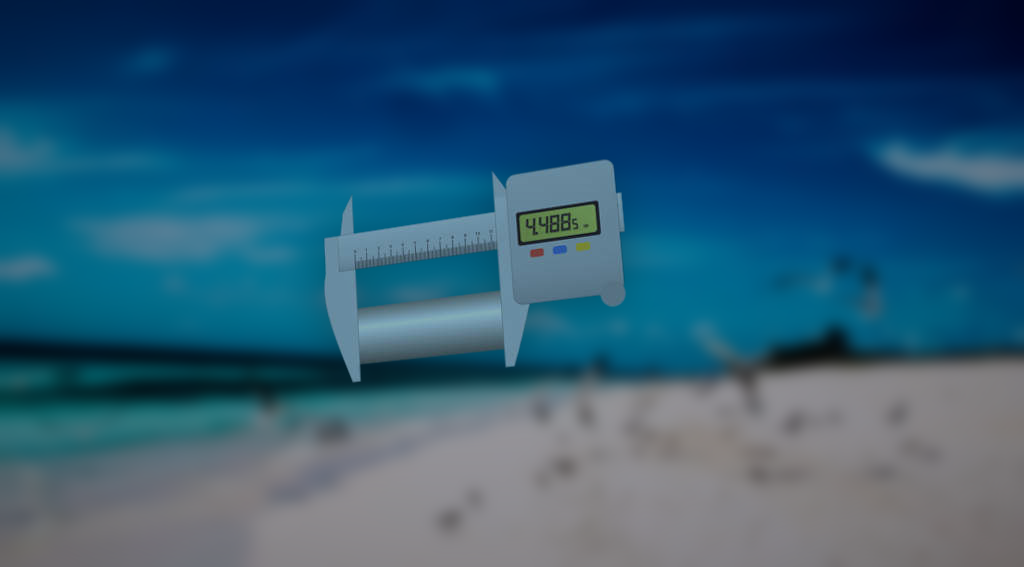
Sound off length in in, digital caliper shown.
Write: 4.4885 in
